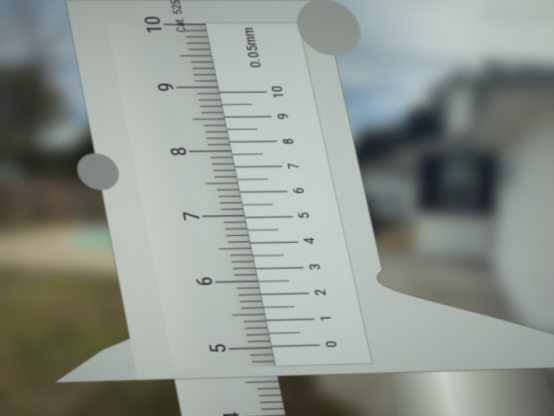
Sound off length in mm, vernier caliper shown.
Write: 50.2 mm
